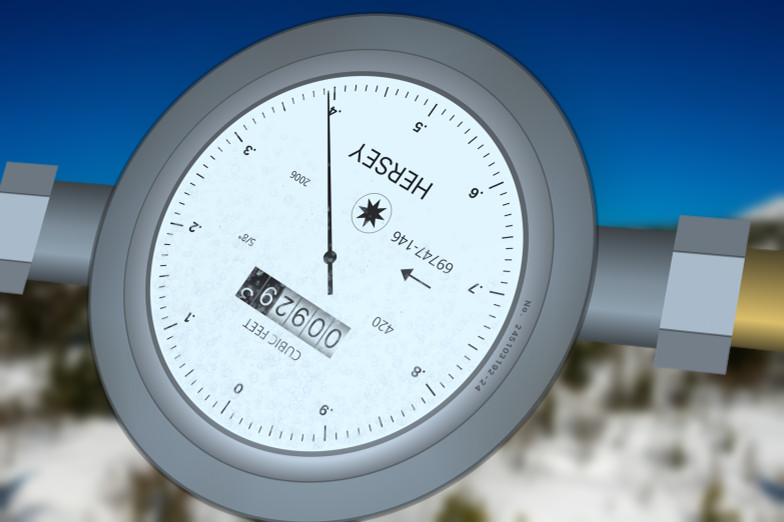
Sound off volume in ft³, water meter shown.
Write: 9293.39 ft³
